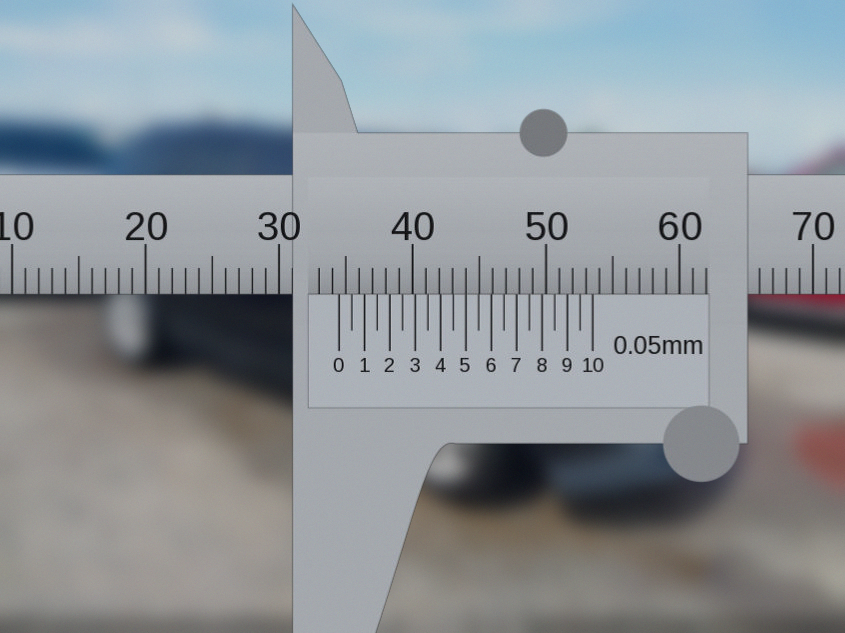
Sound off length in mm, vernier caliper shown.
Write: 34.5 mm
